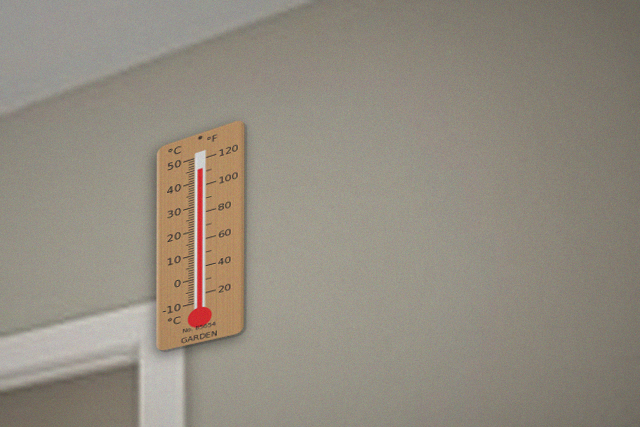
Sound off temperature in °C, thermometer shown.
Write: 45 °C
